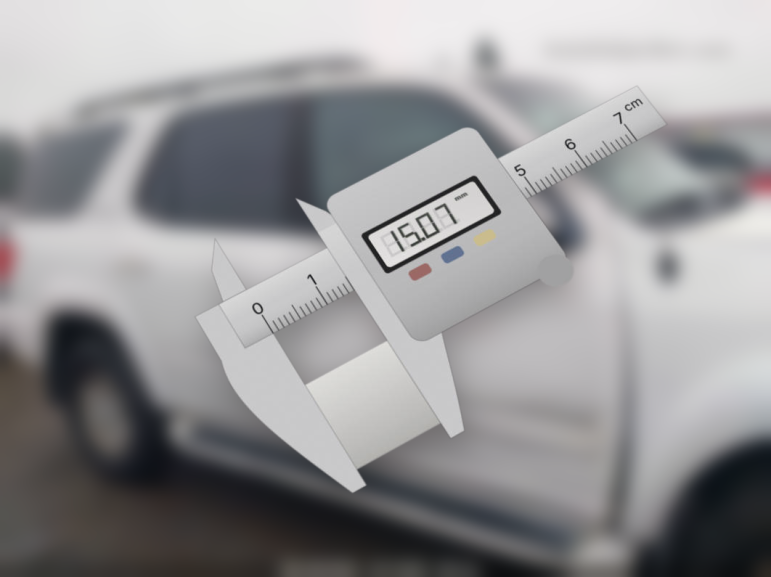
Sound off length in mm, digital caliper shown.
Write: 15.07 mm
